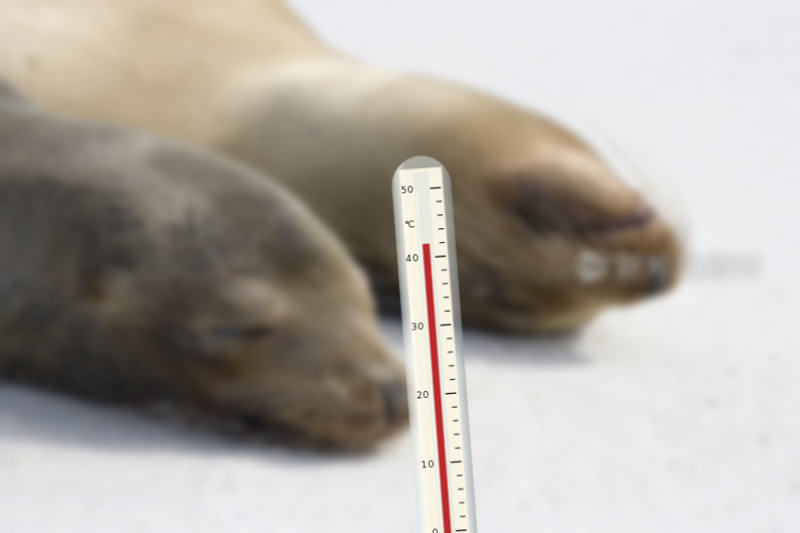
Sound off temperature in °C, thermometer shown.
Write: 42 °C
